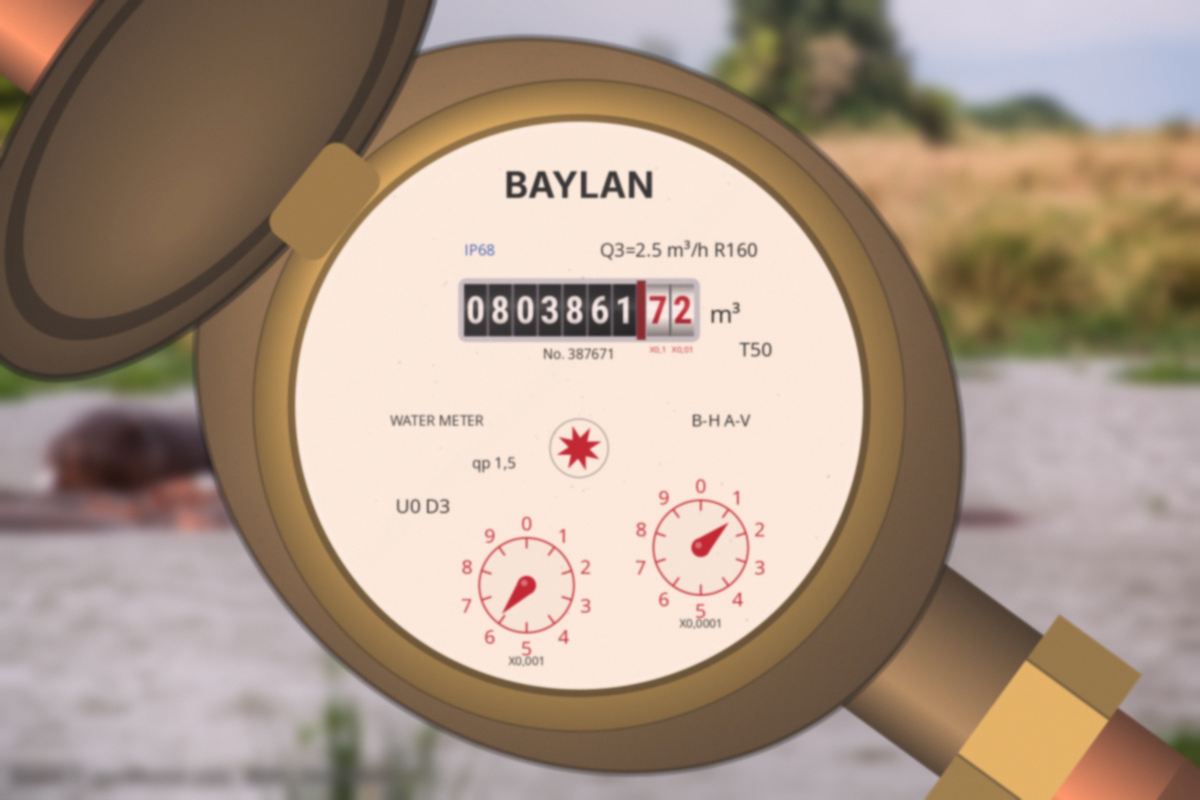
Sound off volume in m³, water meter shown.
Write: 803861.7261 m³
